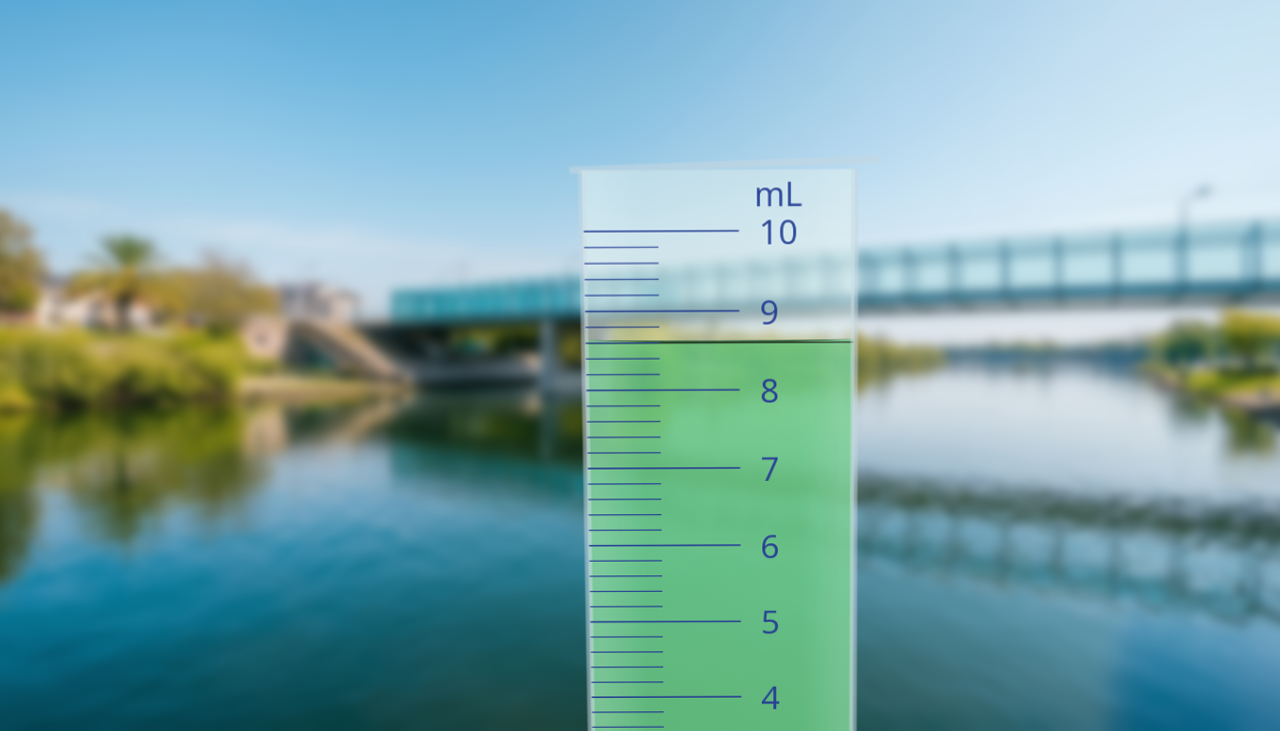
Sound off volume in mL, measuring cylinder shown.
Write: 8.6 mL
